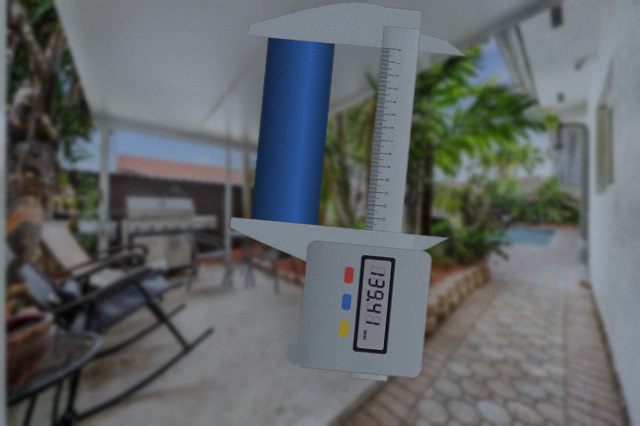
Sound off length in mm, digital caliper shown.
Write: 139.41 mm
